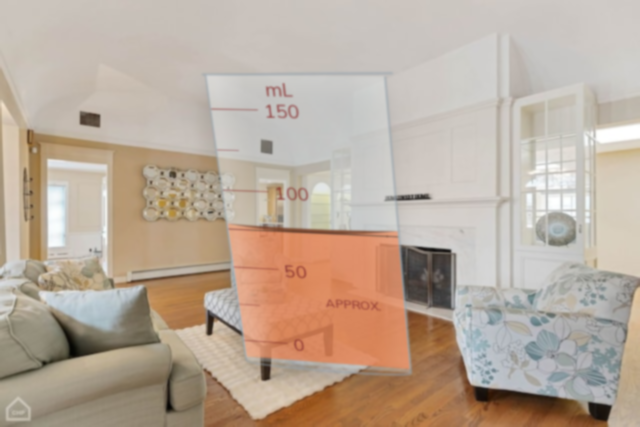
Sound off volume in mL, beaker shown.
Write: 75 mL
